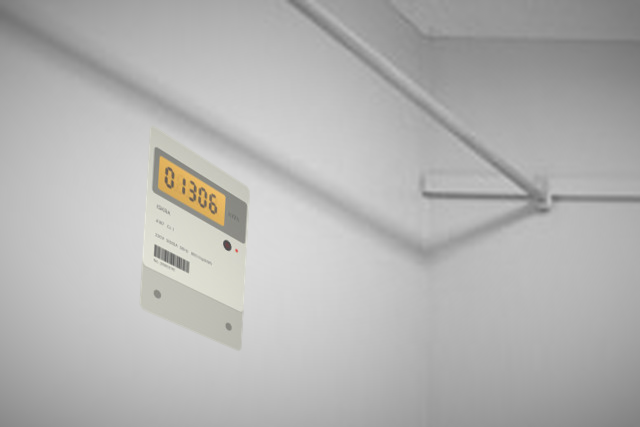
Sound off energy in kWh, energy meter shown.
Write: 1306 kWh
